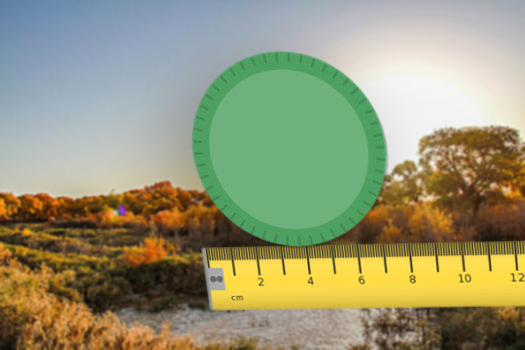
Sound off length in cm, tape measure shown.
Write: 7.5 cm
